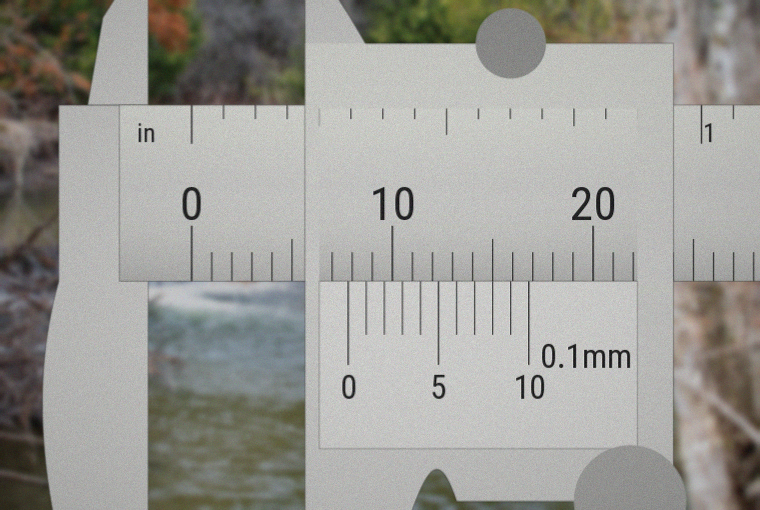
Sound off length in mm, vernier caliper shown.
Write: 7.8 mm
